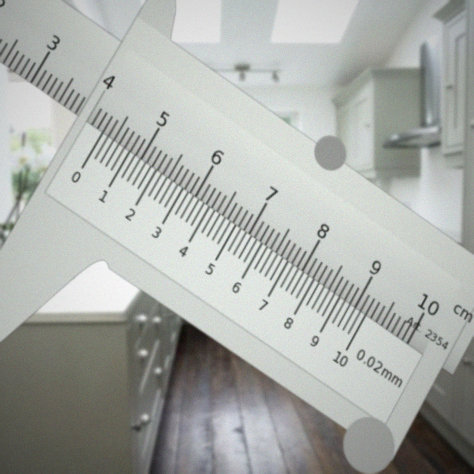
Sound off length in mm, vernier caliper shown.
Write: 43.0 mm
